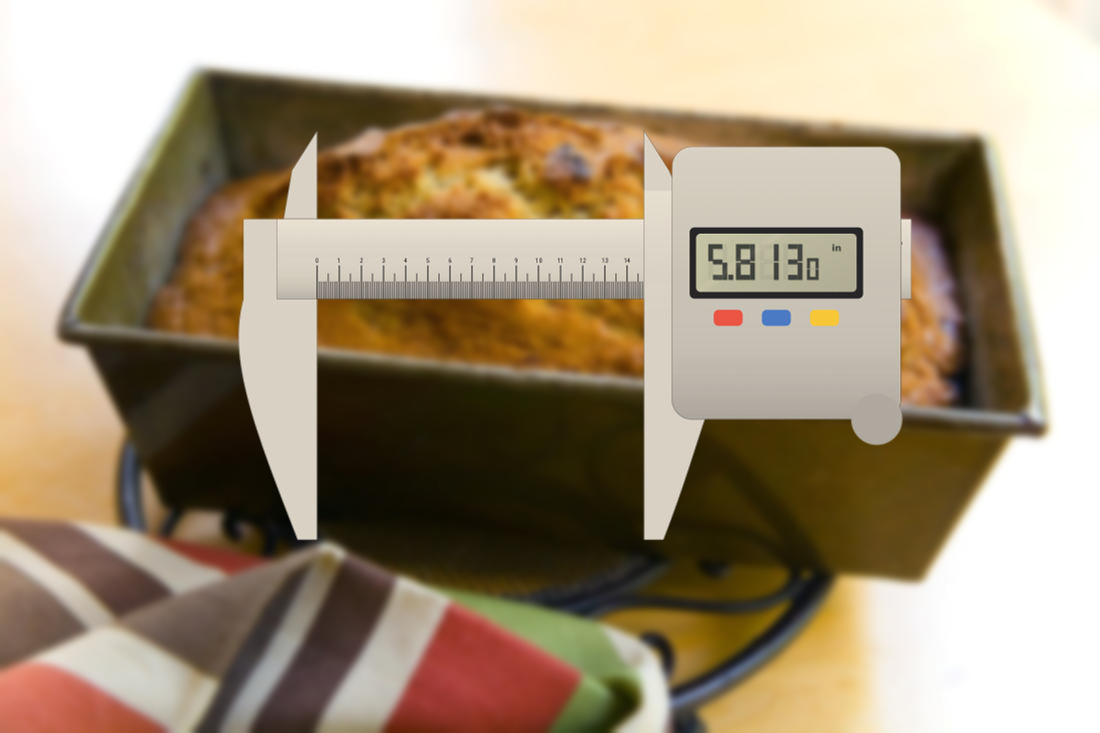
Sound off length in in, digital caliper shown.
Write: 5.8130 in
